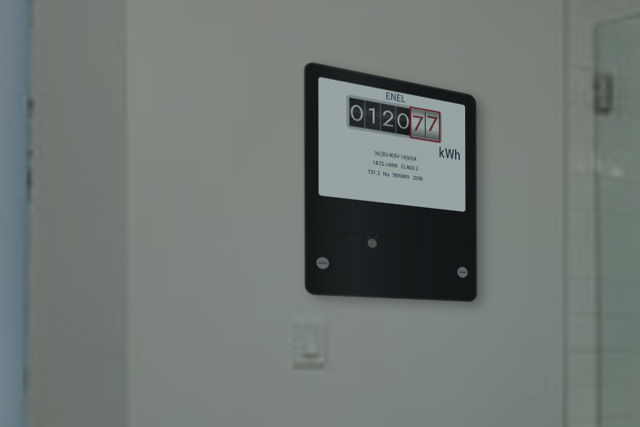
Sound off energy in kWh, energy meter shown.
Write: 120.77 kWh
